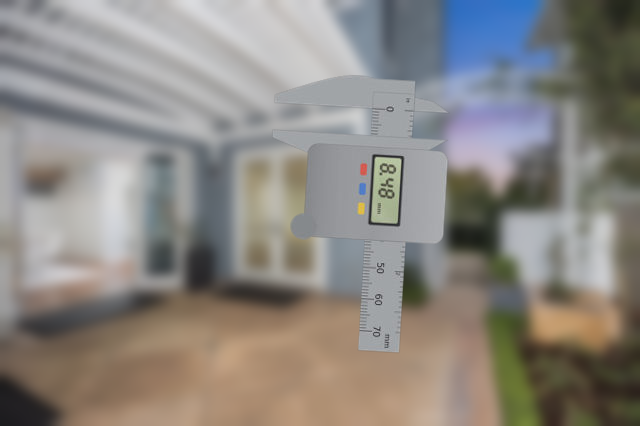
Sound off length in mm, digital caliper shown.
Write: 8.48 mm
